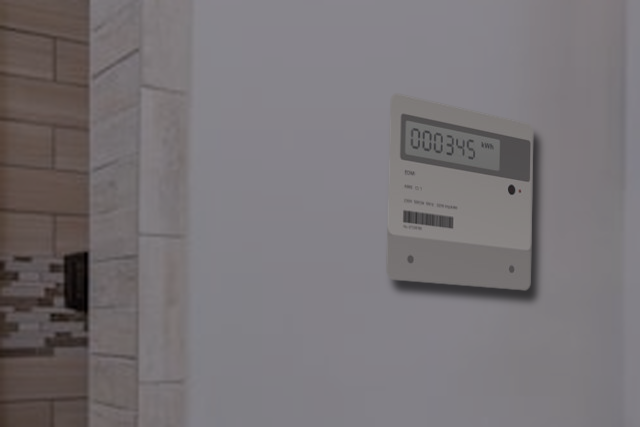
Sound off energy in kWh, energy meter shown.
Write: 345 kWh
